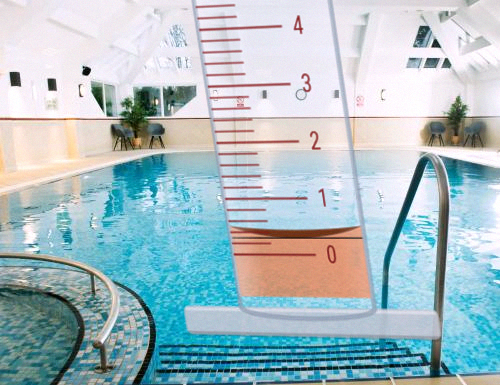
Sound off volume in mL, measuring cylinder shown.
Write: 0.3 mL
